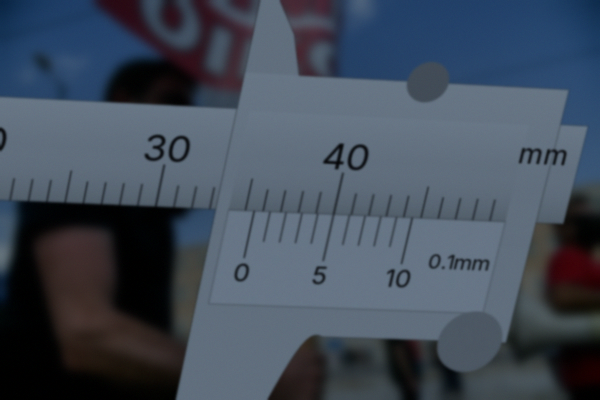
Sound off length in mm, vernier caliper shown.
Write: 35.5 mm
